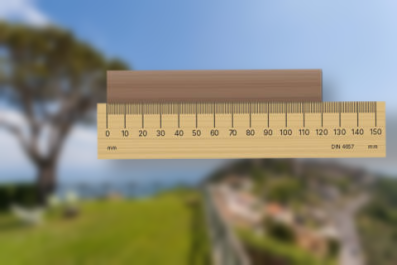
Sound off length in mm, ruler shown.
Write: 120 mm
